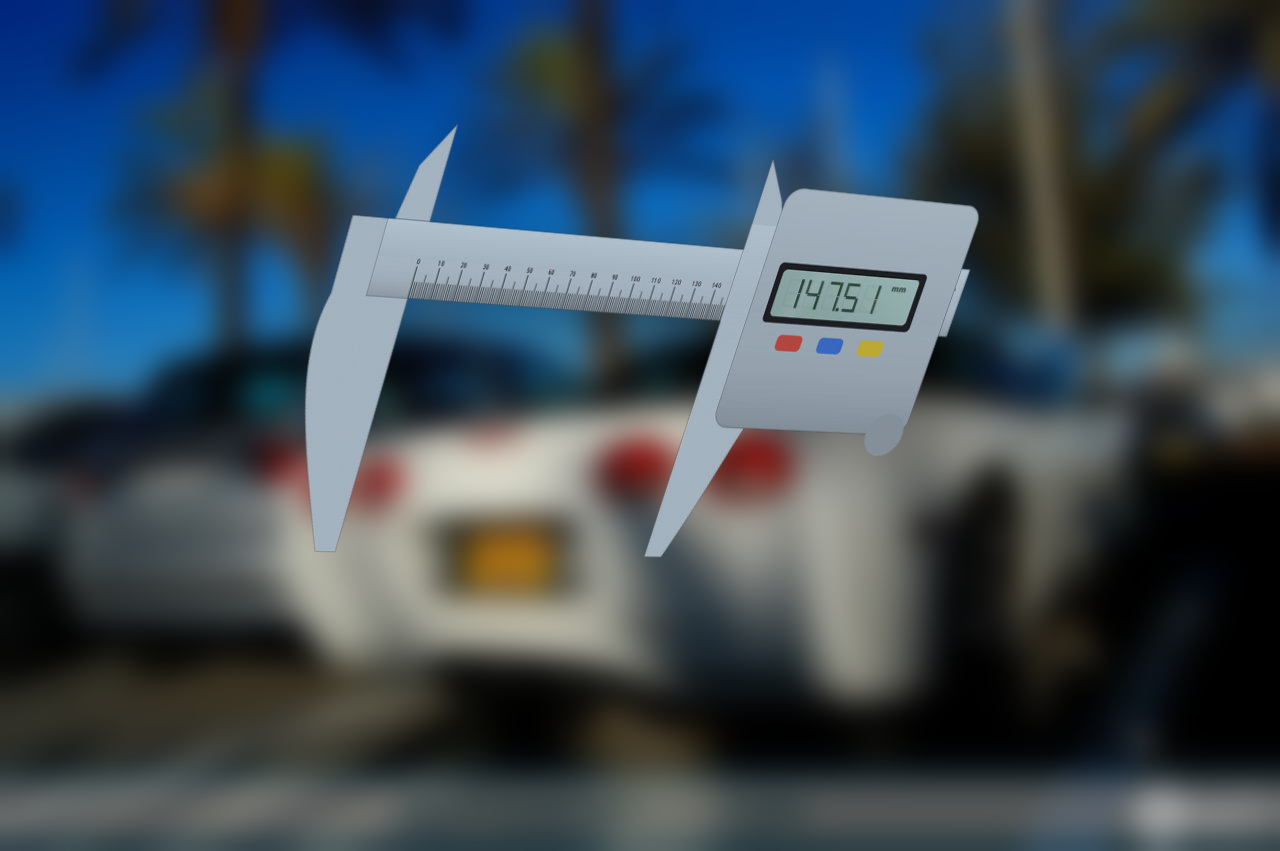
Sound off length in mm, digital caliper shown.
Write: 147.51 mm
